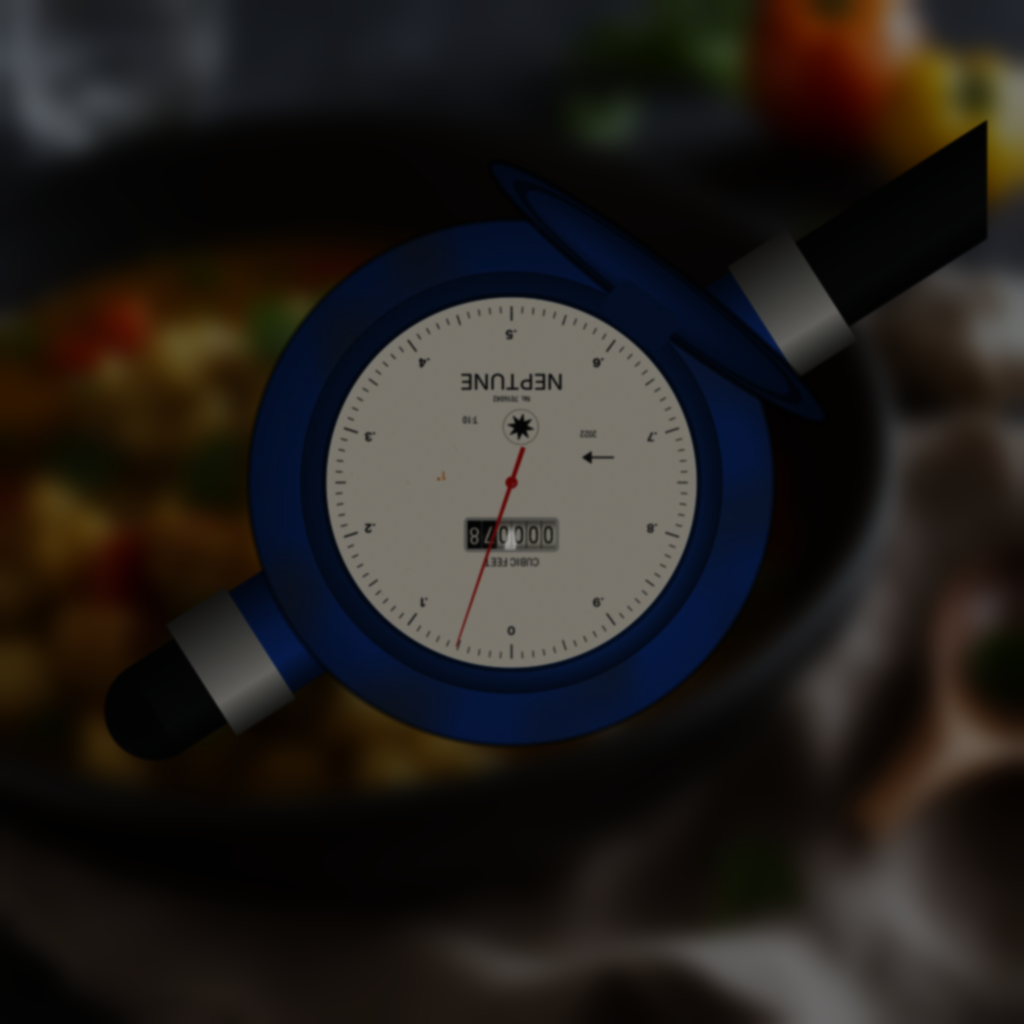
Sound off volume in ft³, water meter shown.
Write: 78.05 ft³
